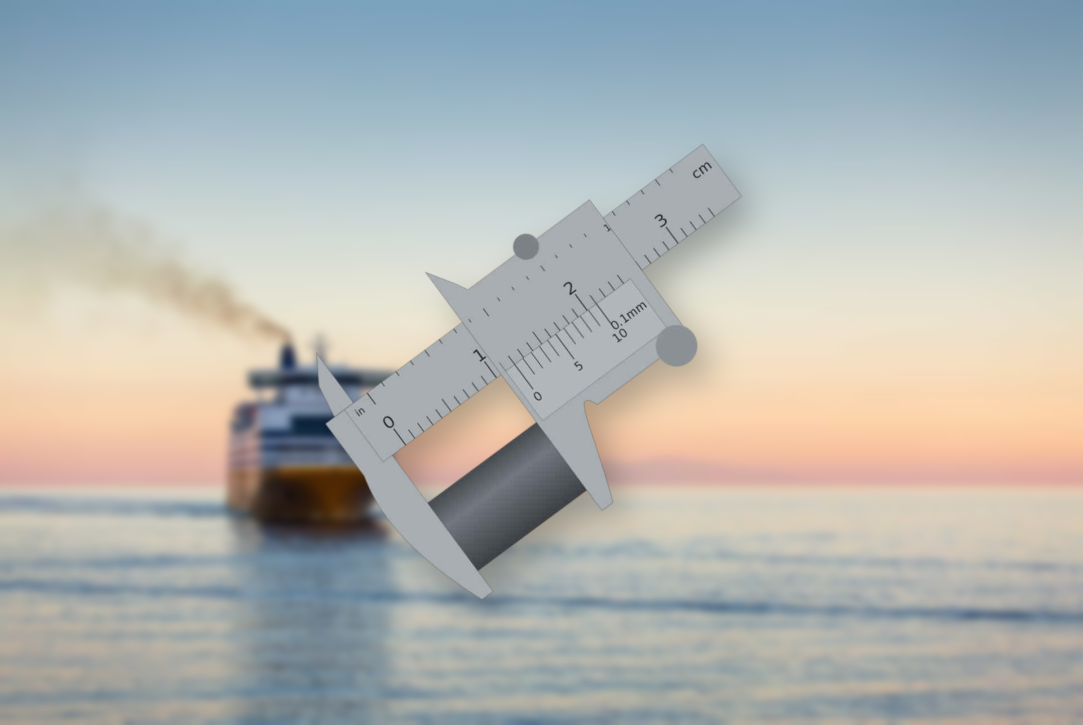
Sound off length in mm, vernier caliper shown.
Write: 12.0 mm
